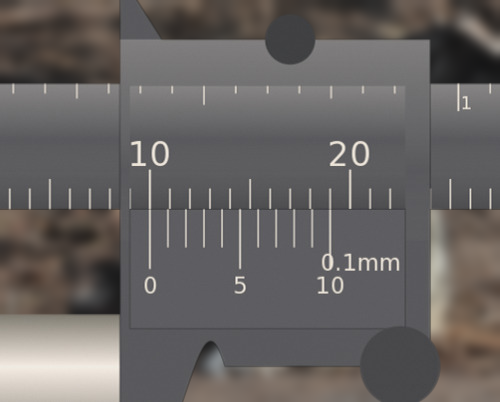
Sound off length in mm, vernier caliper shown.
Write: 10.0 mm
